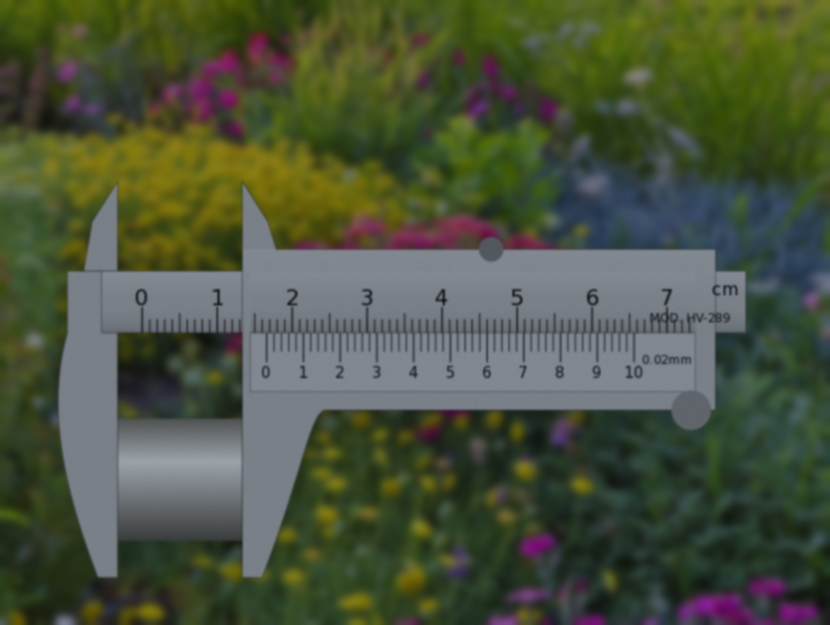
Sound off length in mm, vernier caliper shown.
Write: 16.6 mm
